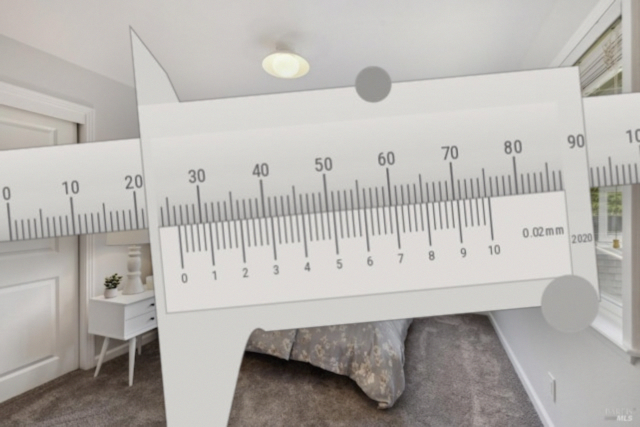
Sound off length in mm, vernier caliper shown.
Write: 26.5 mm
